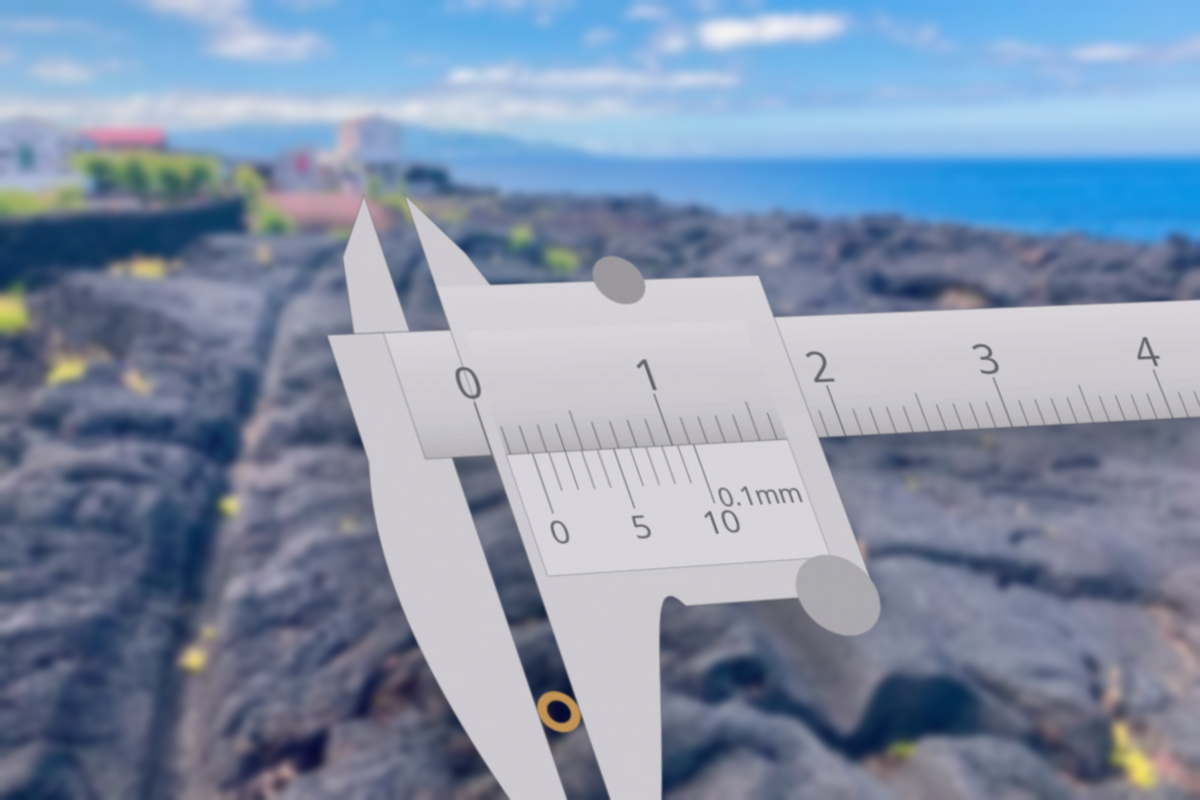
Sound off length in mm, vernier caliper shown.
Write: 2.2 mm
